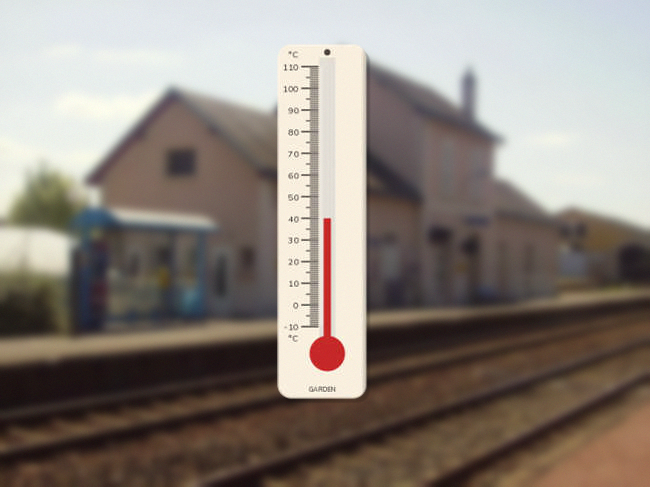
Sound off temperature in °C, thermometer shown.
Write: 40 °C
